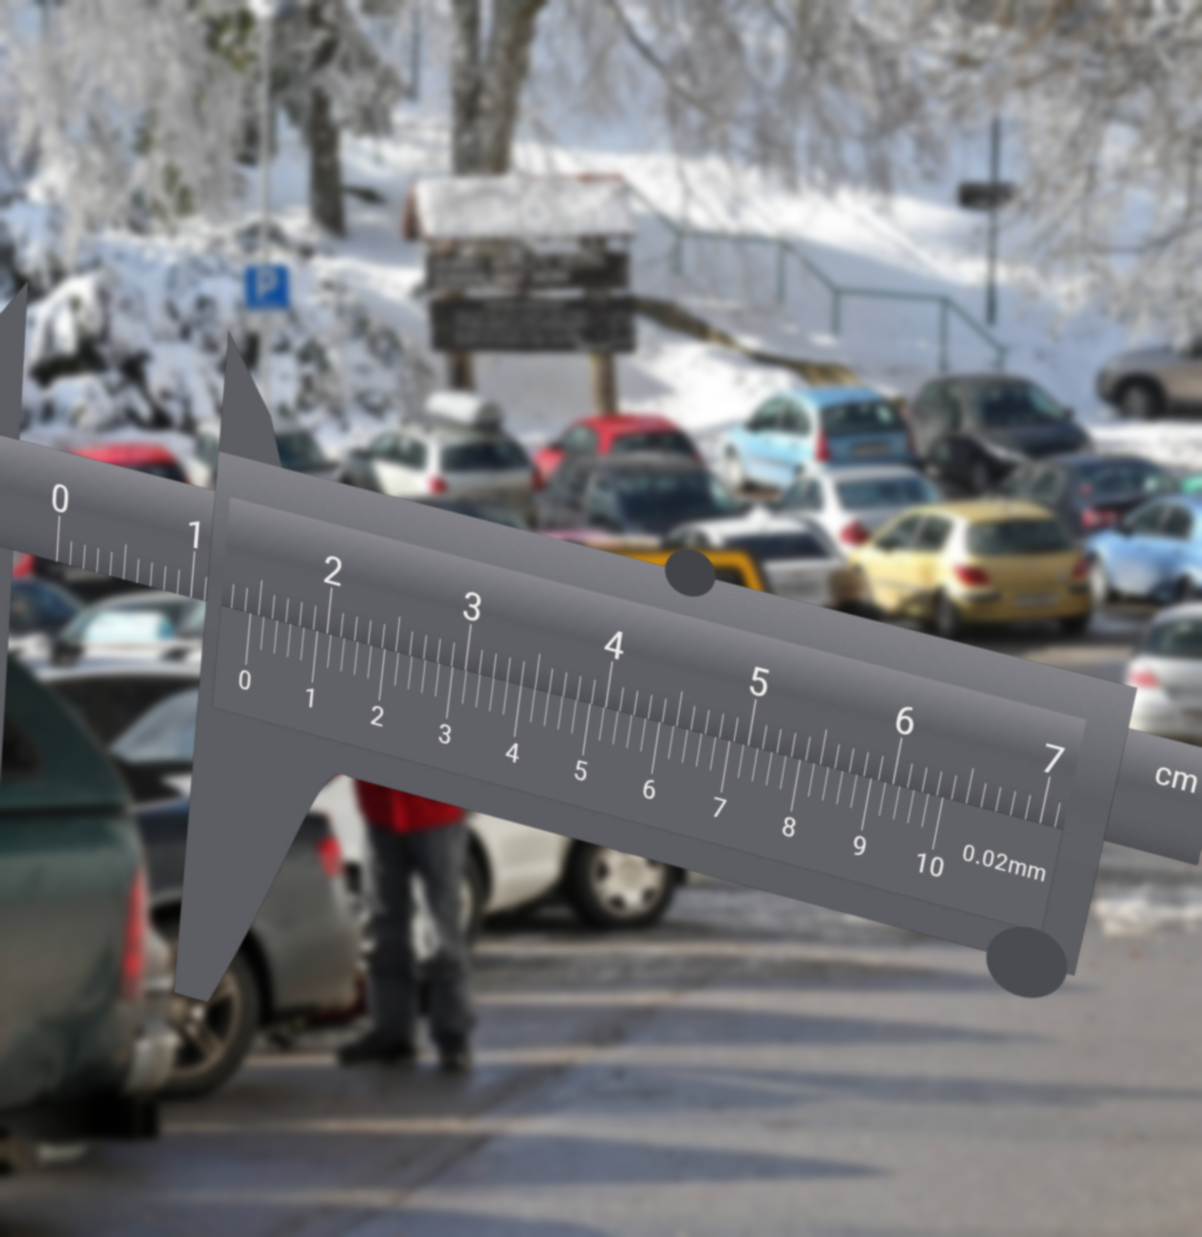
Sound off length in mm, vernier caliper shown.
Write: 14.4 mm
